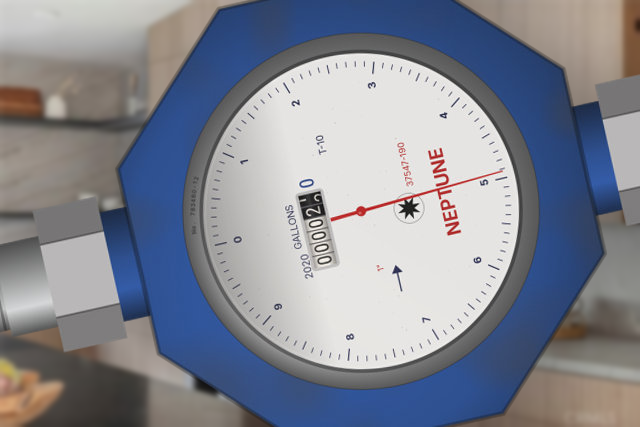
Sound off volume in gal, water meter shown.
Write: 214.9 gal
